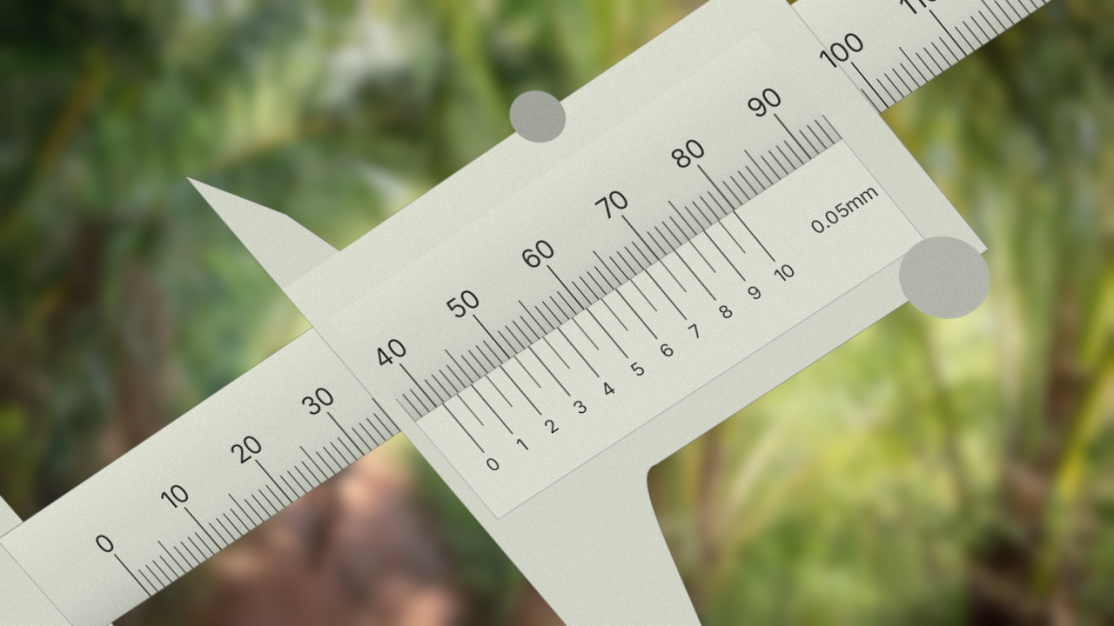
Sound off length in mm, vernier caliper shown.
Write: 40.8 mm
